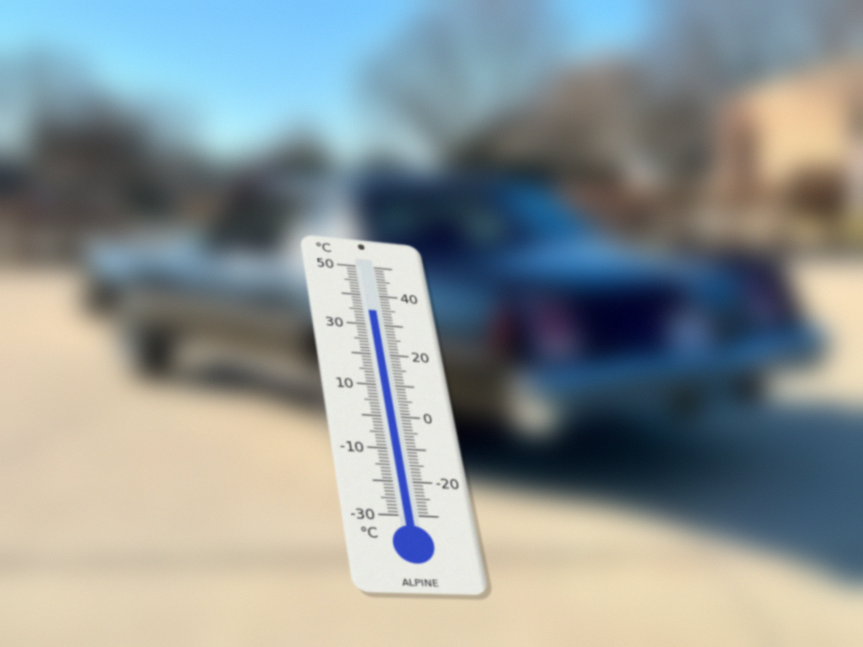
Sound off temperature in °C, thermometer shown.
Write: 35 °C
